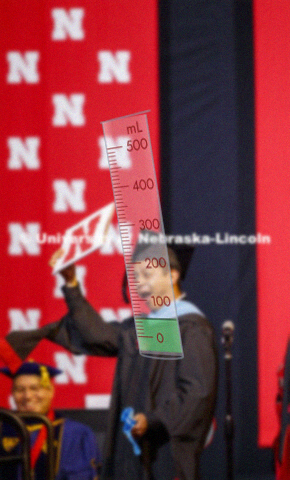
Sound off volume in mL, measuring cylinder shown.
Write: 50 mL
